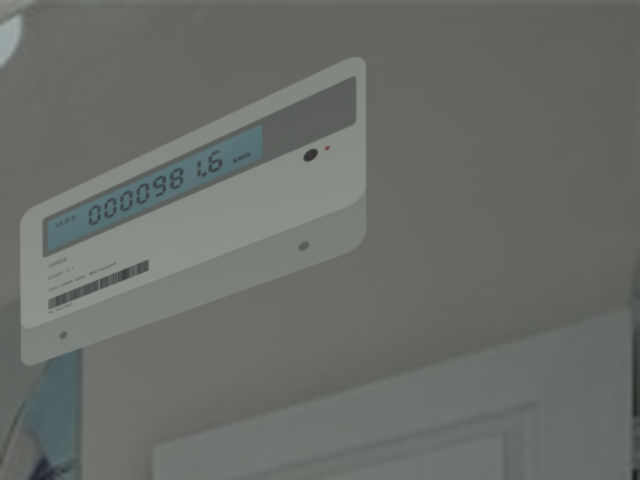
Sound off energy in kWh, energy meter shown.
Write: 981.6 kWh
